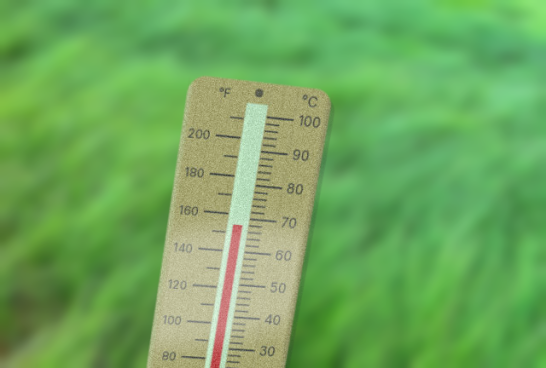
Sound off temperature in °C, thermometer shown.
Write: 68 °C
